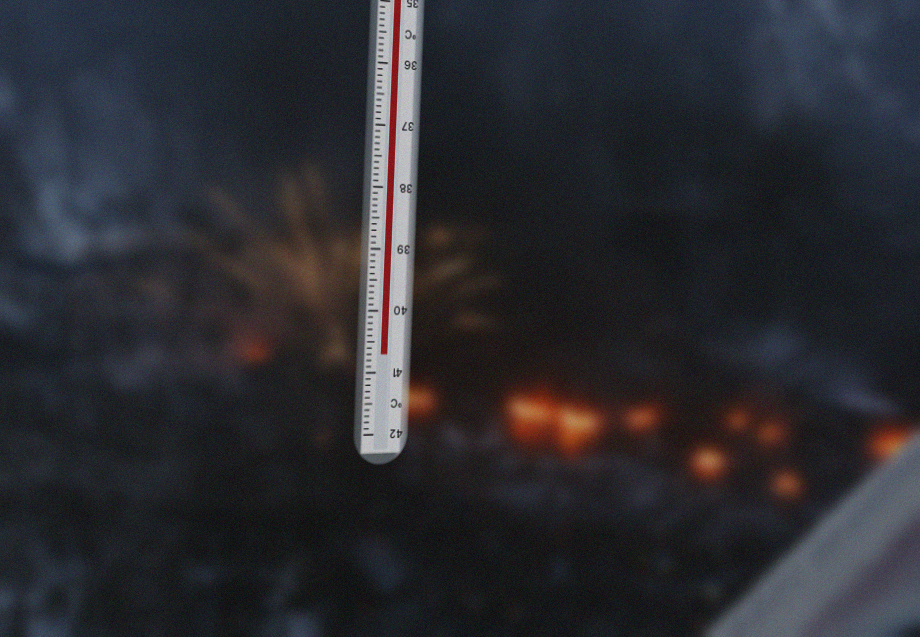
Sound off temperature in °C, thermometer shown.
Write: 40.7 °C
